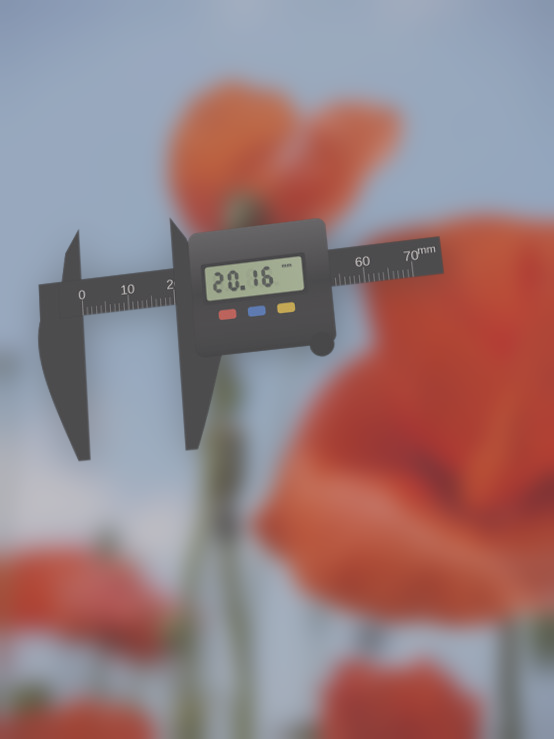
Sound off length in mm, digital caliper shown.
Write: 20.16 mm
